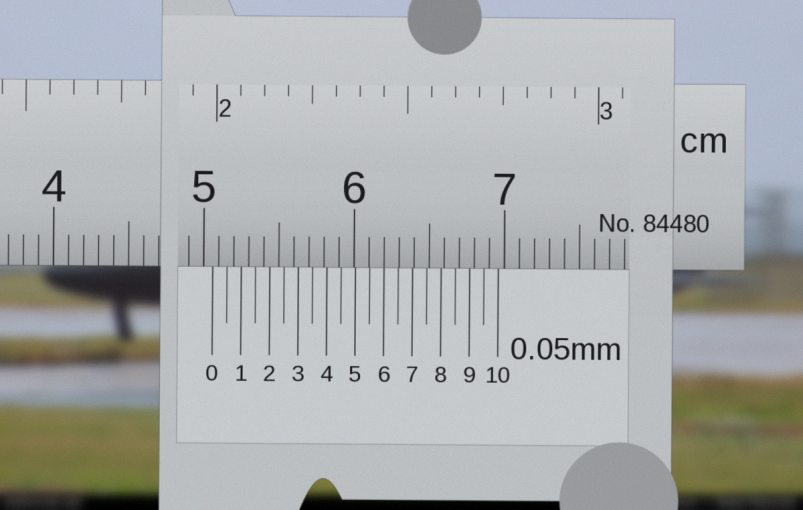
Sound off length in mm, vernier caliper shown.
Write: 50.6 mm
